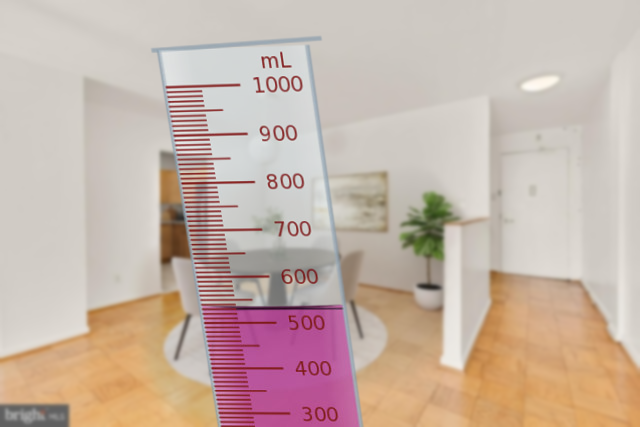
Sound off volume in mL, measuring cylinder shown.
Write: 530 mL
